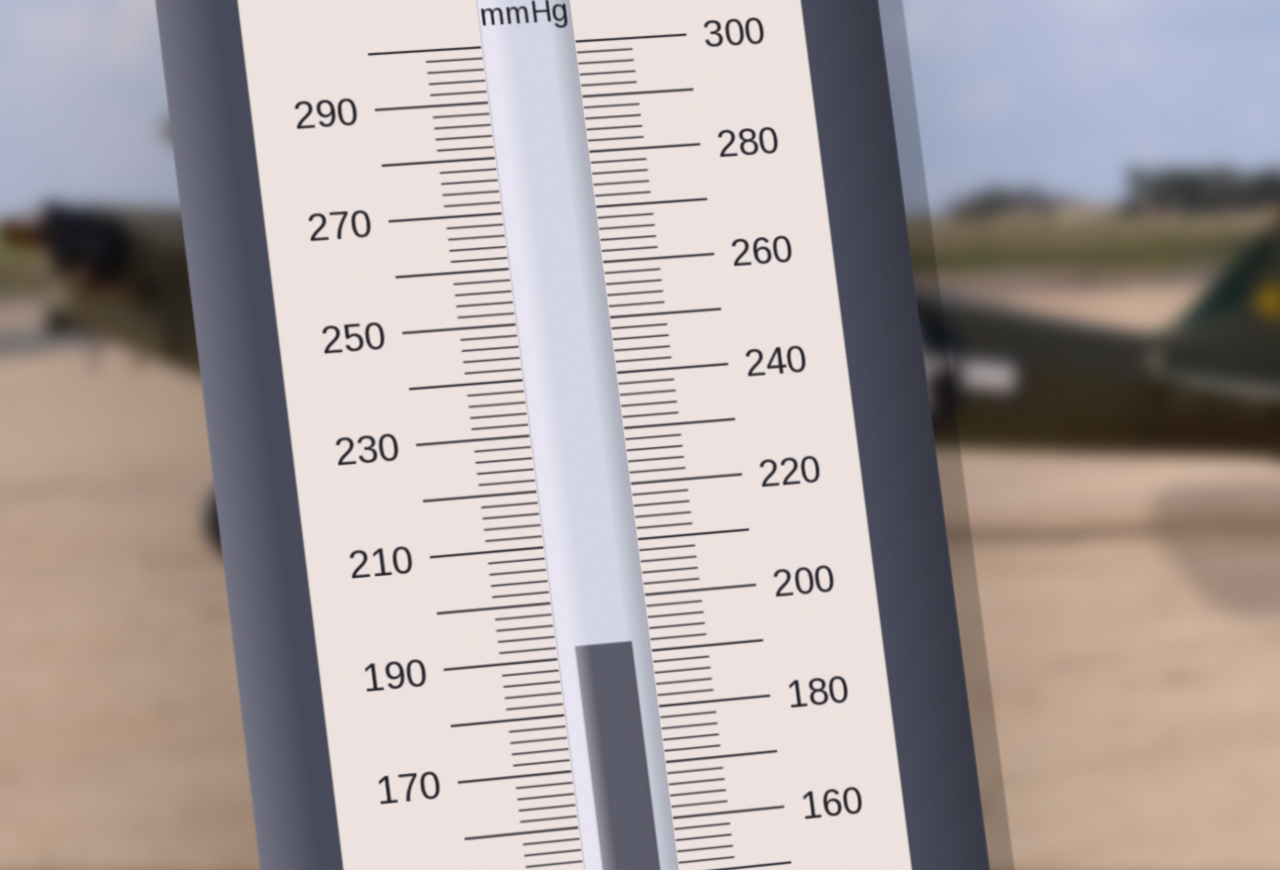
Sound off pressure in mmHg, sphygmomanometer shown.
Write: 192 mmHg
